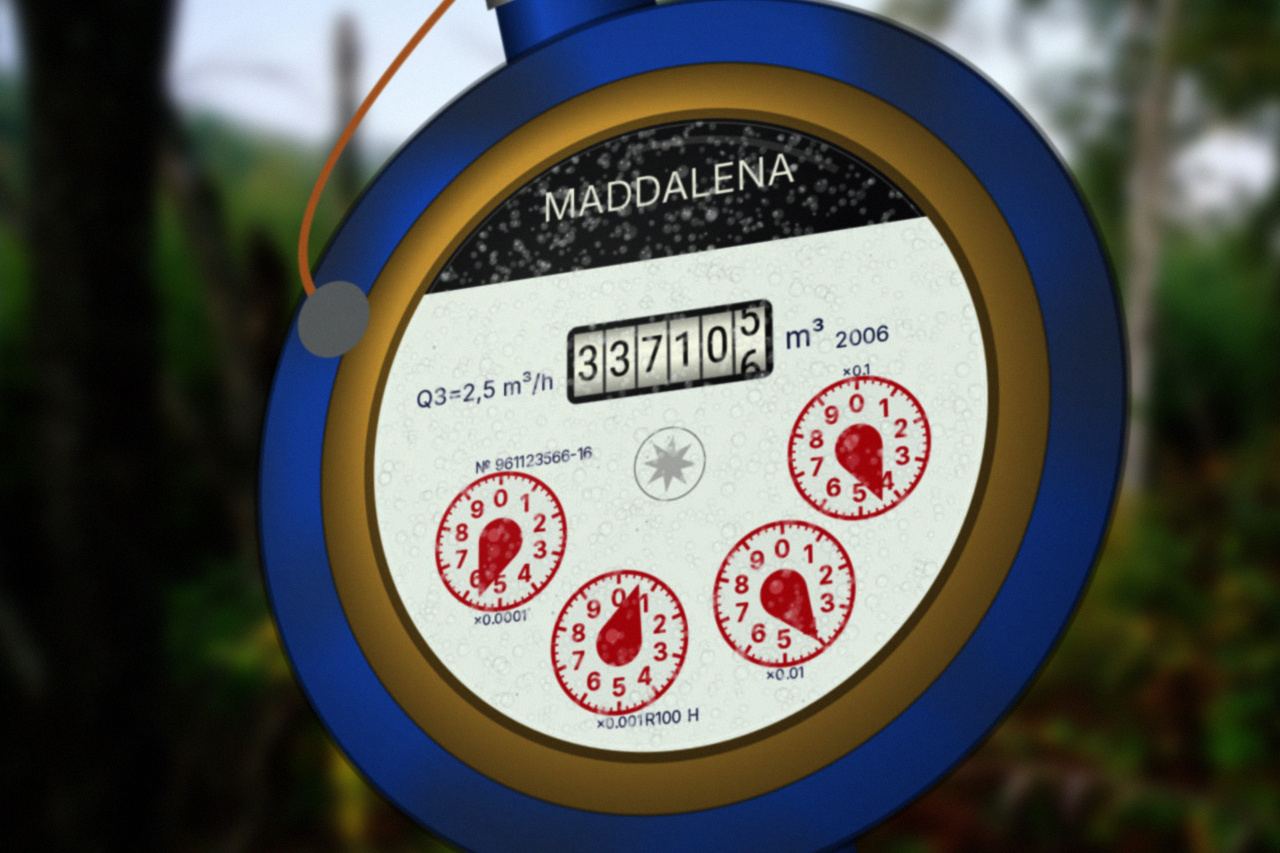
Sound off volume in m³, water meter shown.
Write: 337105.4405 m³
